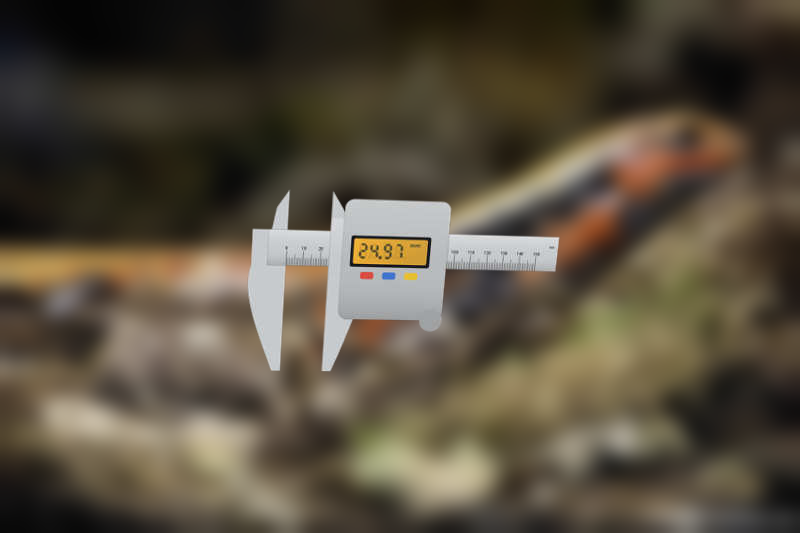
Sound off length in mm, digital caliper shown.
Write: 24.97 mm
